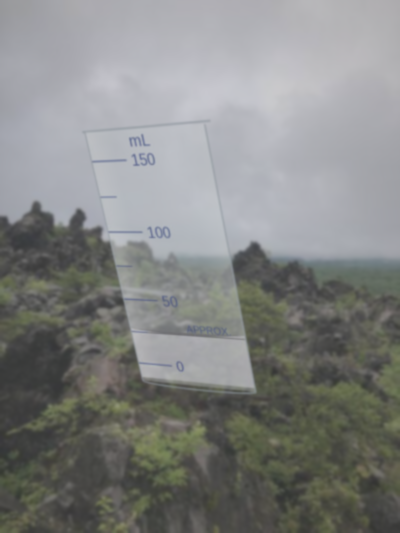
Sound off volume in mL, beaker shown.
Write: 25 mL
